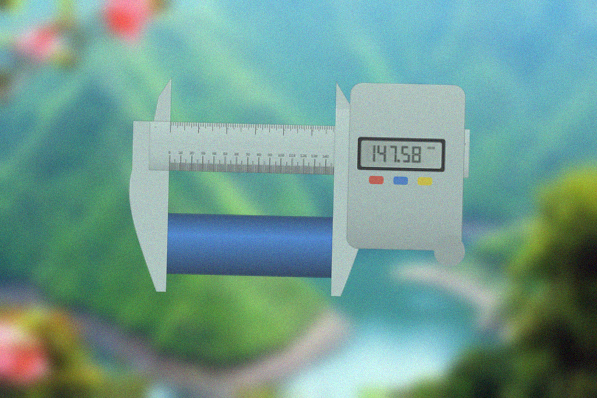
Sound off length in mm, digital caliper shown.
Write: 147.58 mm
